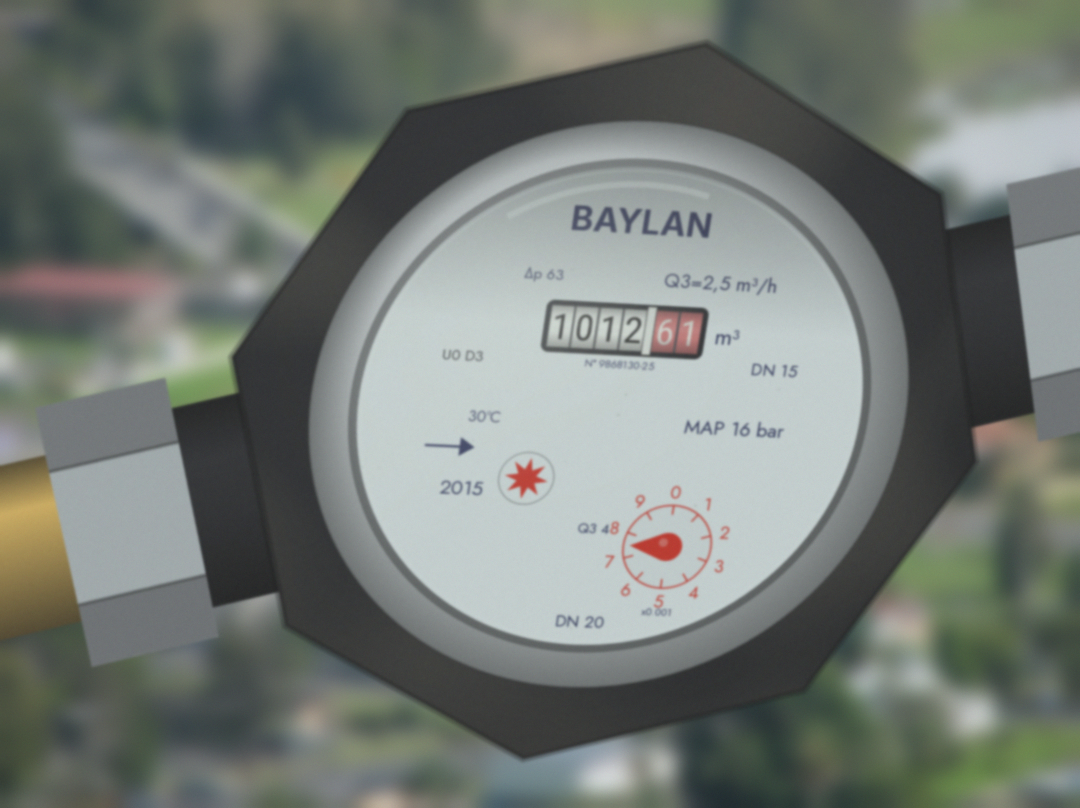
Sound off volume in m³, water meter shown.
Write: 1012.617 m³
